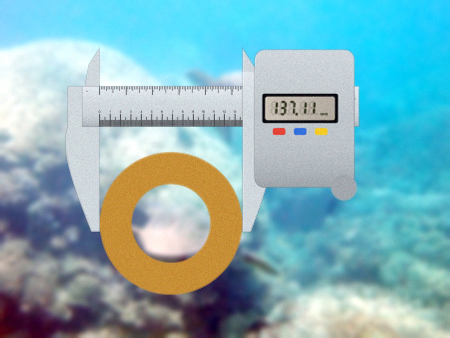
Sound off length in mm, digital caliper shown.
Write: 137.11 mm
